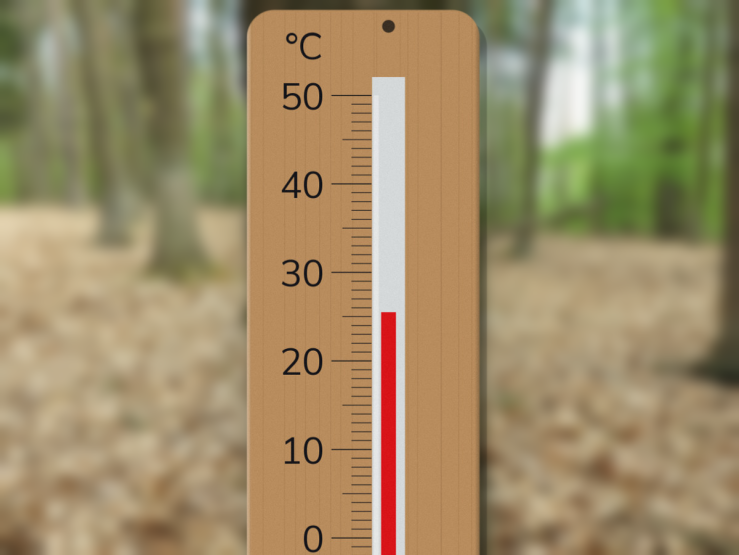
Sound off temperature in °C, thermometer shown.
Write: 25.5 °C
